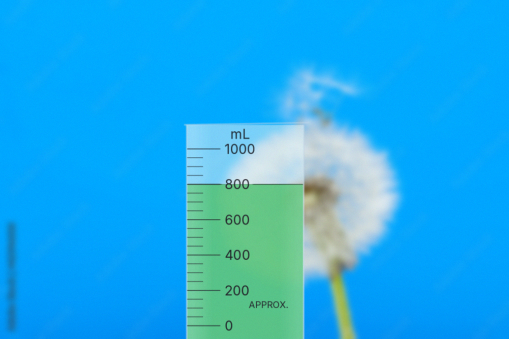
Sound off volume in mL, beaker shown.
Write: 800 mL
